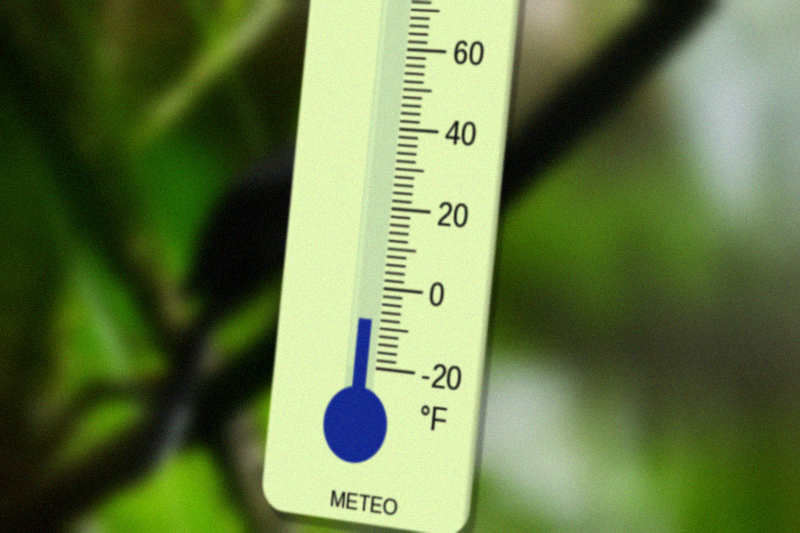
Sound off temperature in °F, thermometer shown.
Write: -8 °F
